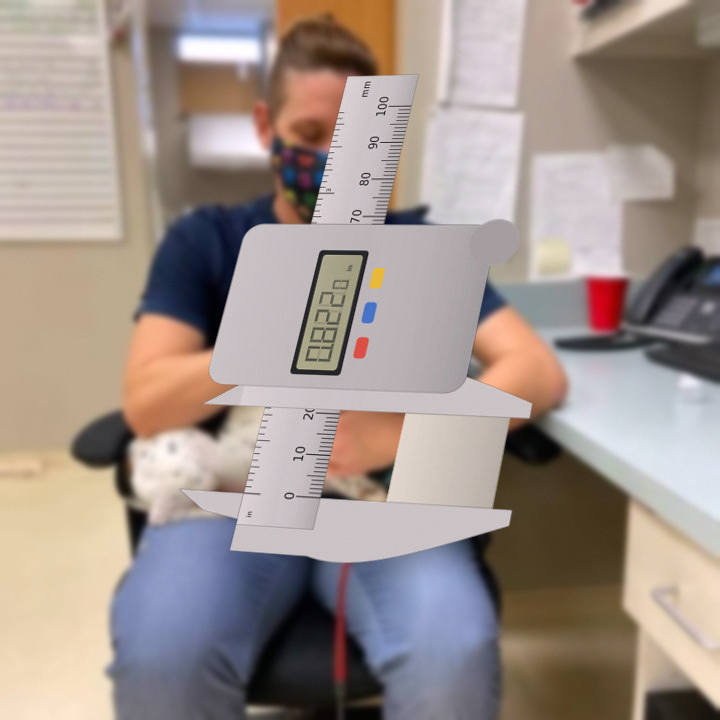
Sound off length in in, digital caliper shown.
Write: 0.8220 in
